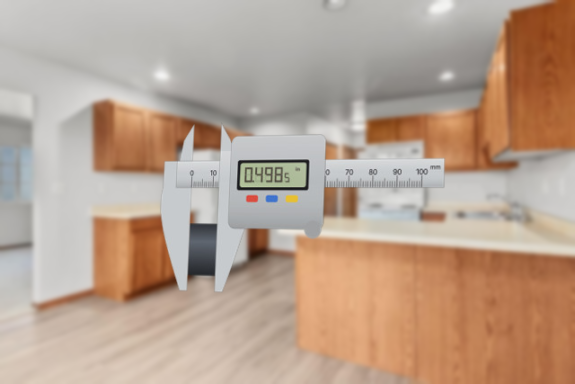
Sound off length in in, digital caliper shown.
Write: 0.4985 in
